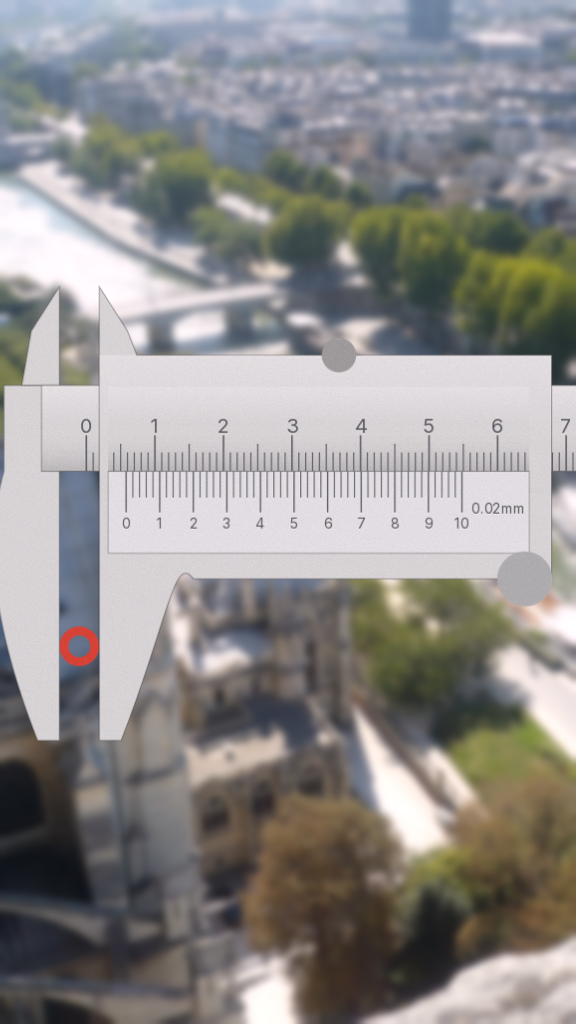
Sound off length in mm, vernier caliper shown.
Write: 5.8 mm
